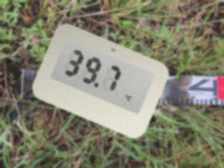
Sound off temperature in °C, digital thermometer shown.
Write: 39.7 °C
